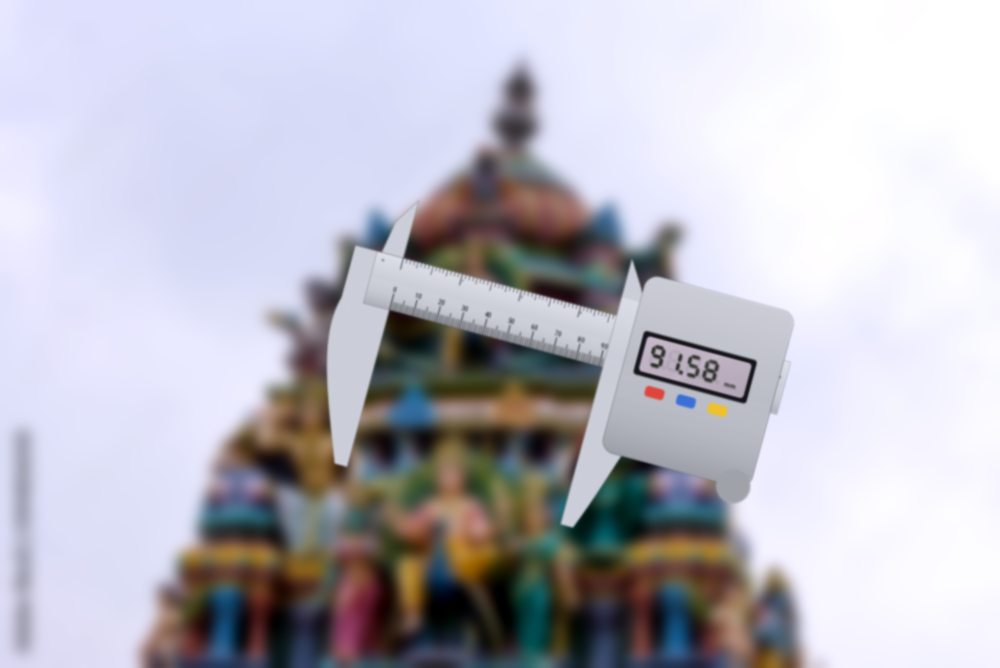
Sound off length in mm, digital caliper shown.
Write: 91.58 mm
